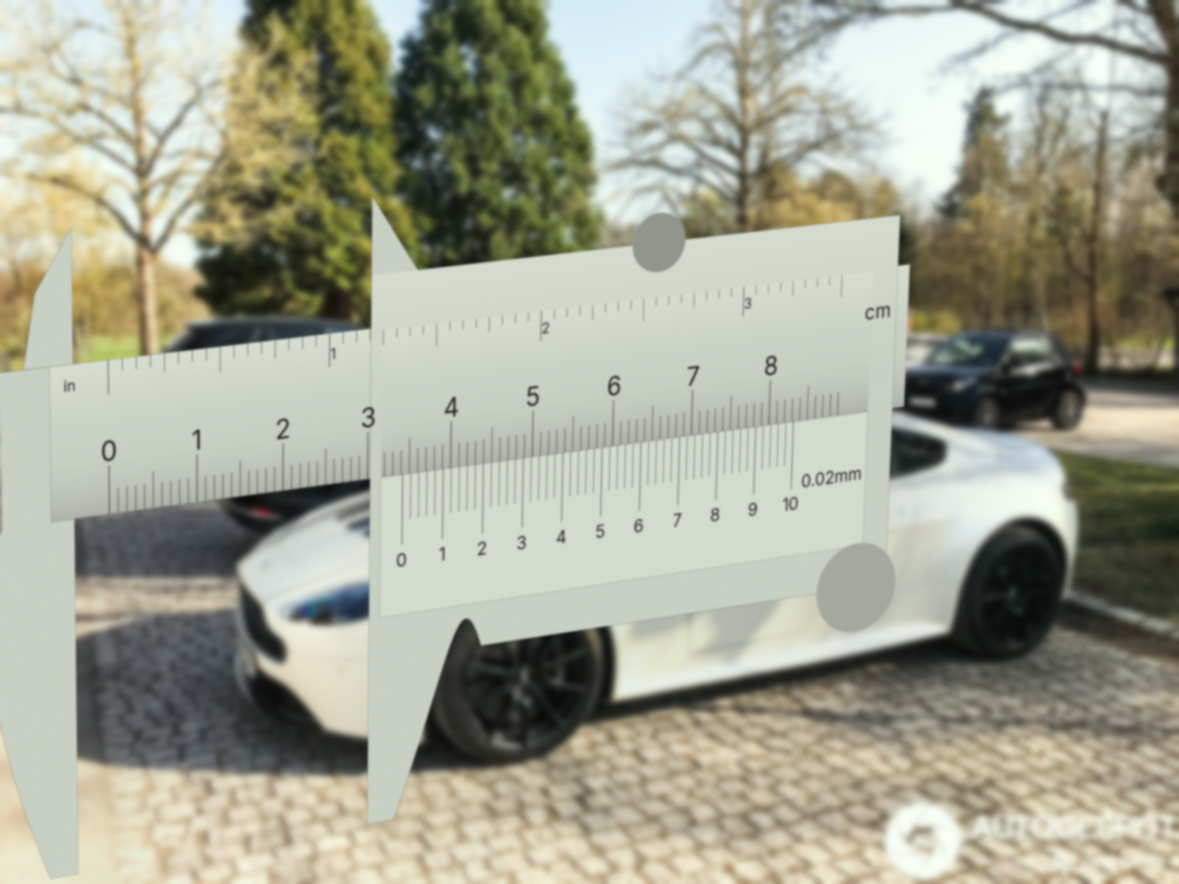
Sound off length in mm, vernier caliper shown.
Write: 34.2 mm
